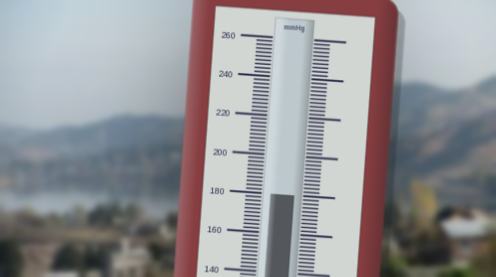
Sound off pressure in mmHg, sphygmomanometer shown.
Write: 180 mmHg
